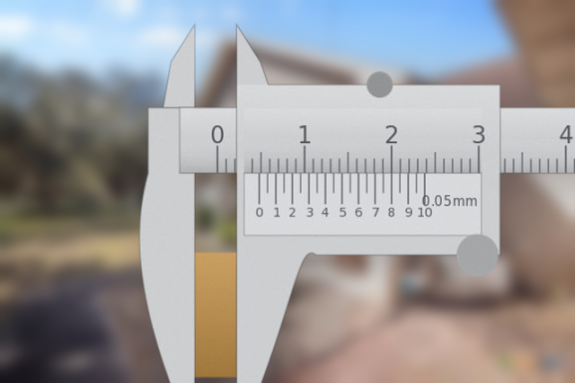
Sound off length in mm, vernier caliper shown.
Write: 4.8 mm
